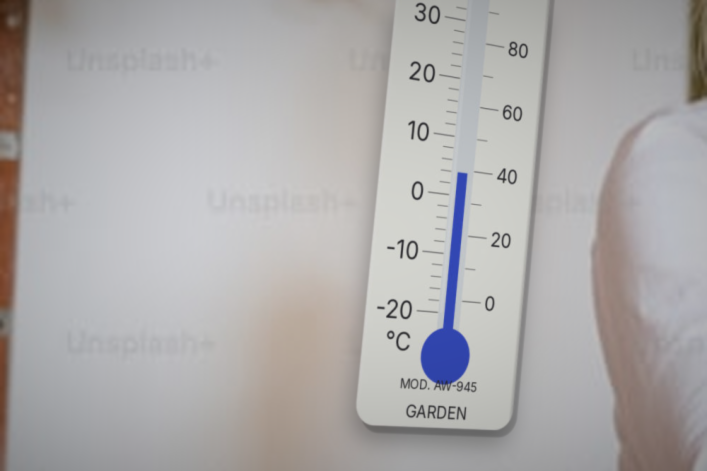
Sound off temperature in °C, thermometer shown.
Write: 4 °C
